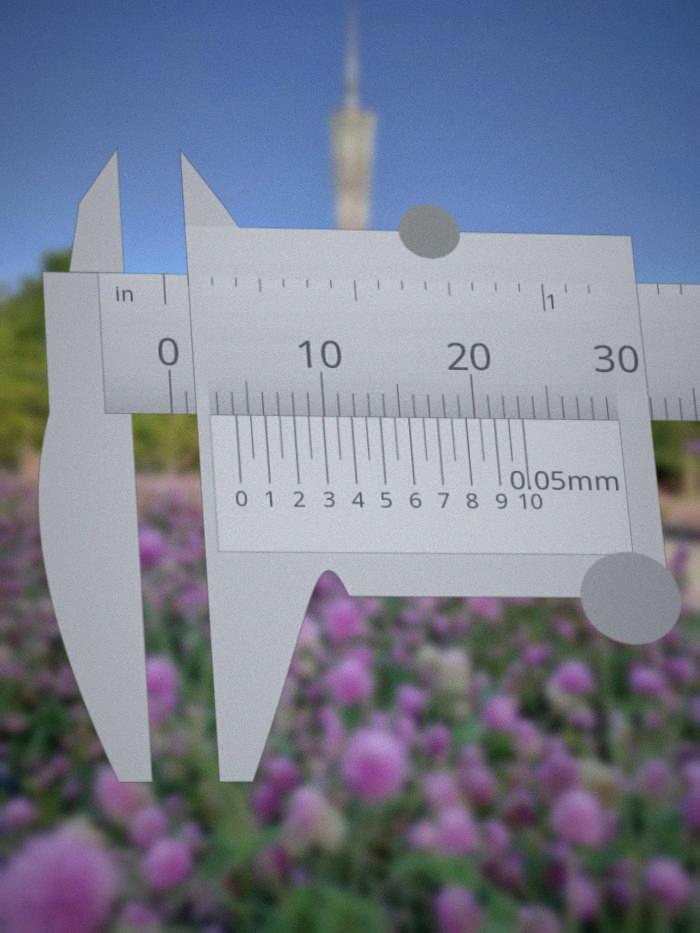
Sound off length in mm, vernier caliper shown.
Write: 4.2 mm
